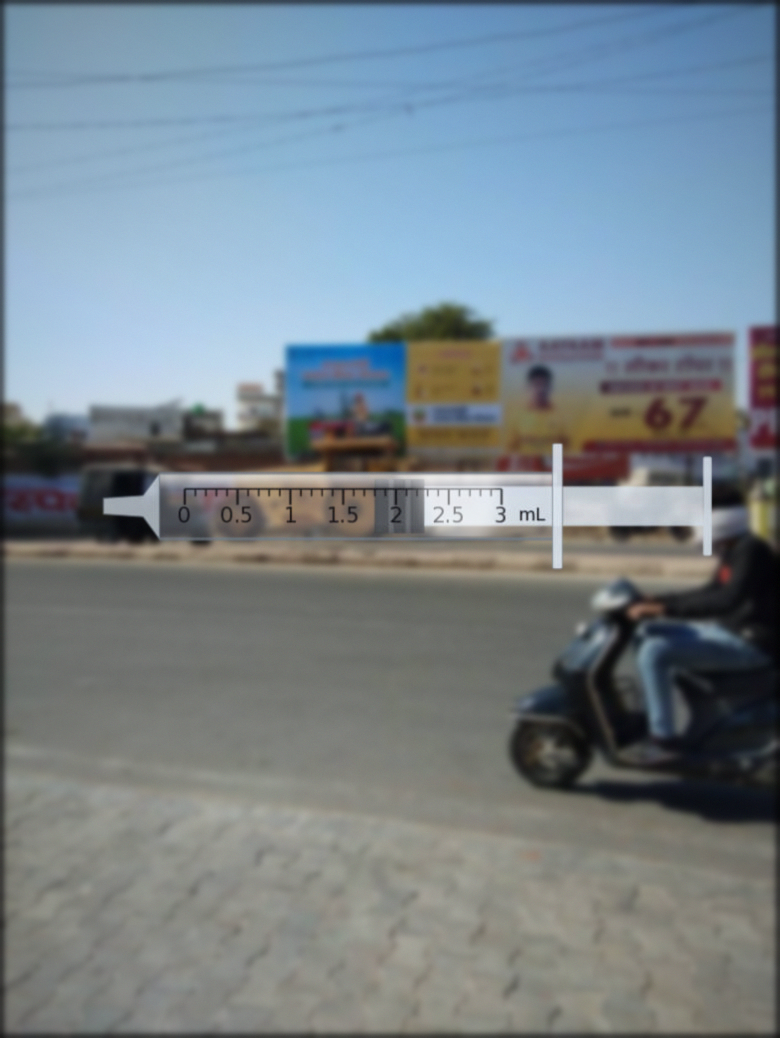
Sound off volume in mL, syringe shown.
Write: 1.8 mL
